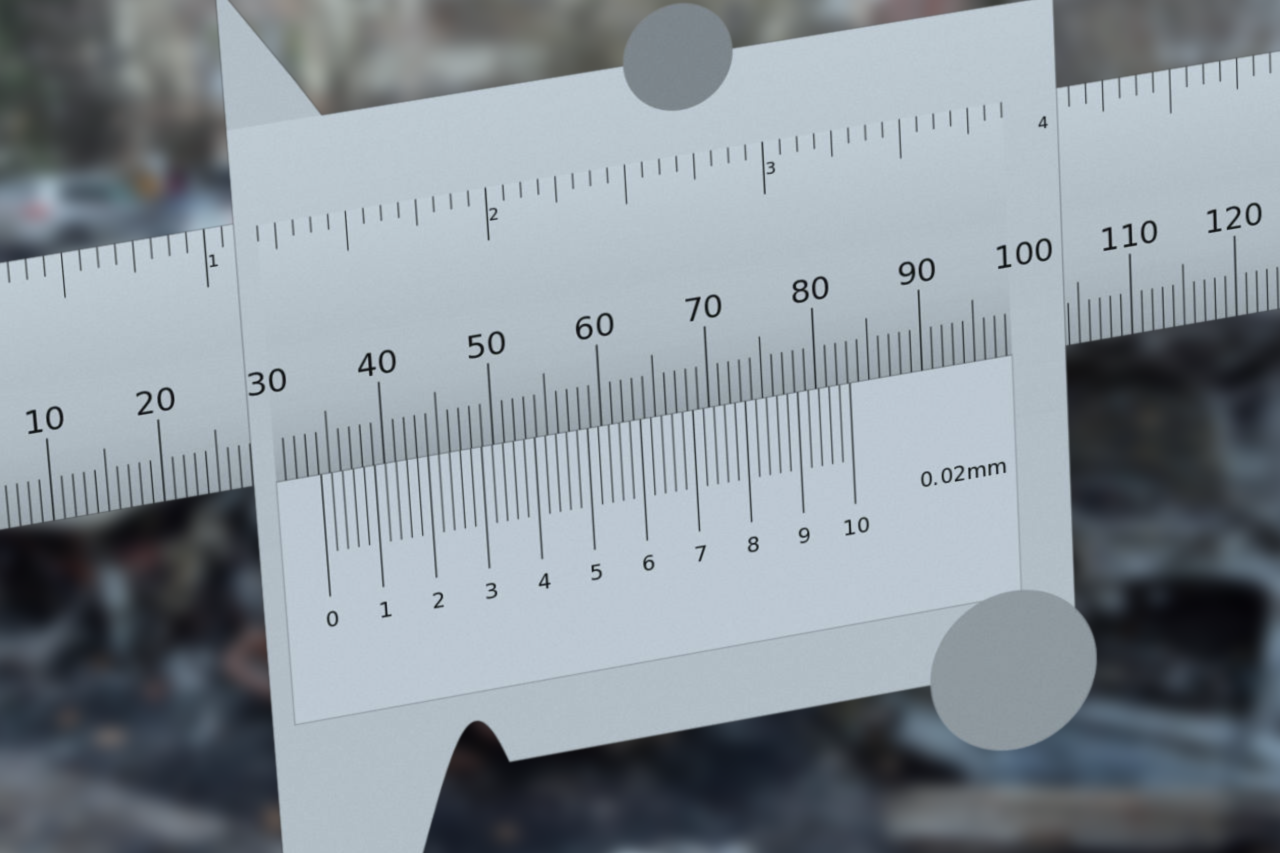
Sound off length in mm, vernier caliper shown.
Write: 34.2 mm
